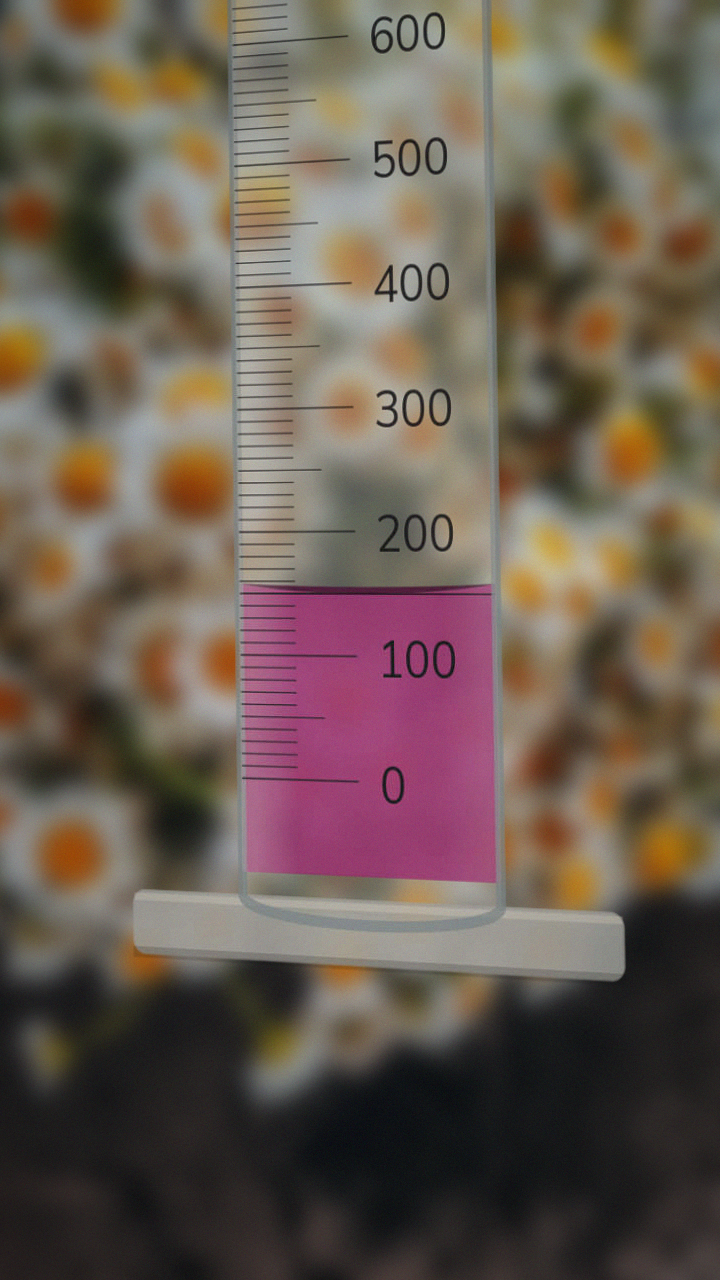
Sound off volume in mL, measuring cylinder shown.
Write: 150 mL
